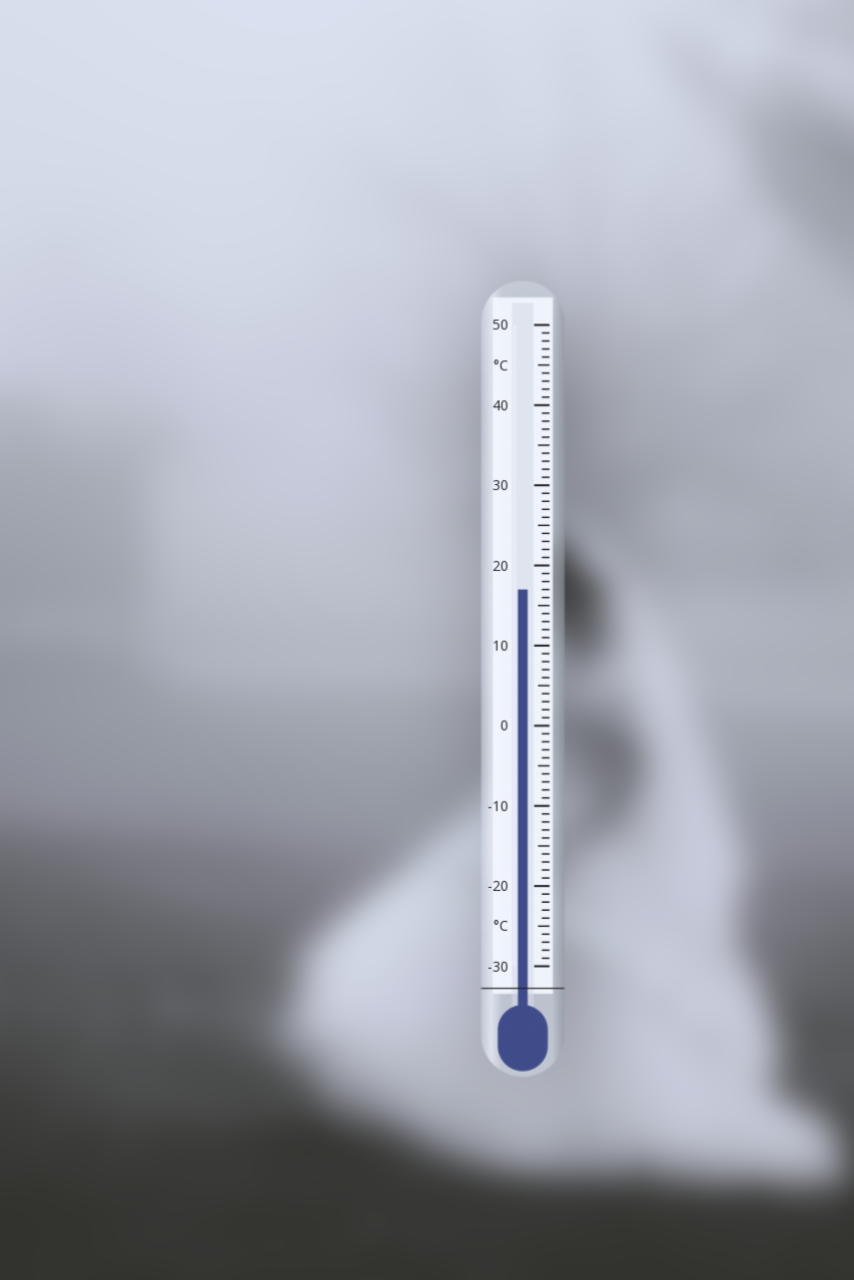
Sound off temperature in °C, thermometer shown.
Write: 17 °C
